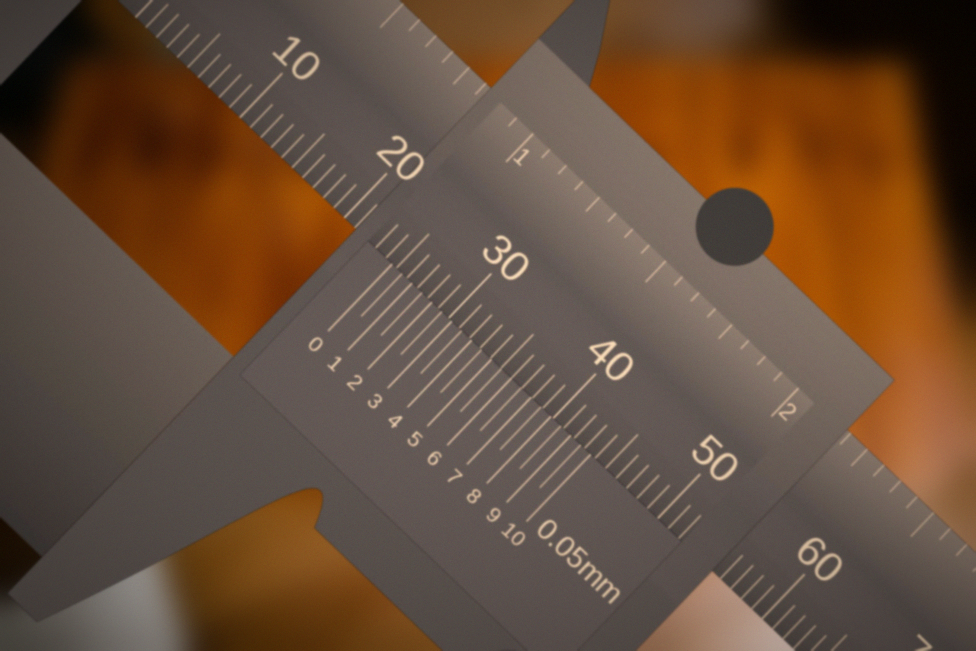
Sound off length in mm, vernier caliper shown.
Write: 24.6 mm
